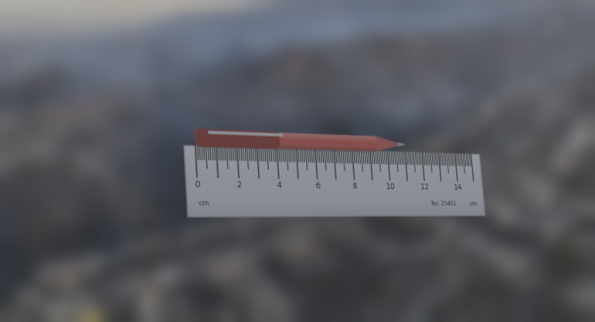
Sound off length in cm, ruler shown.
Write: 11 cm
